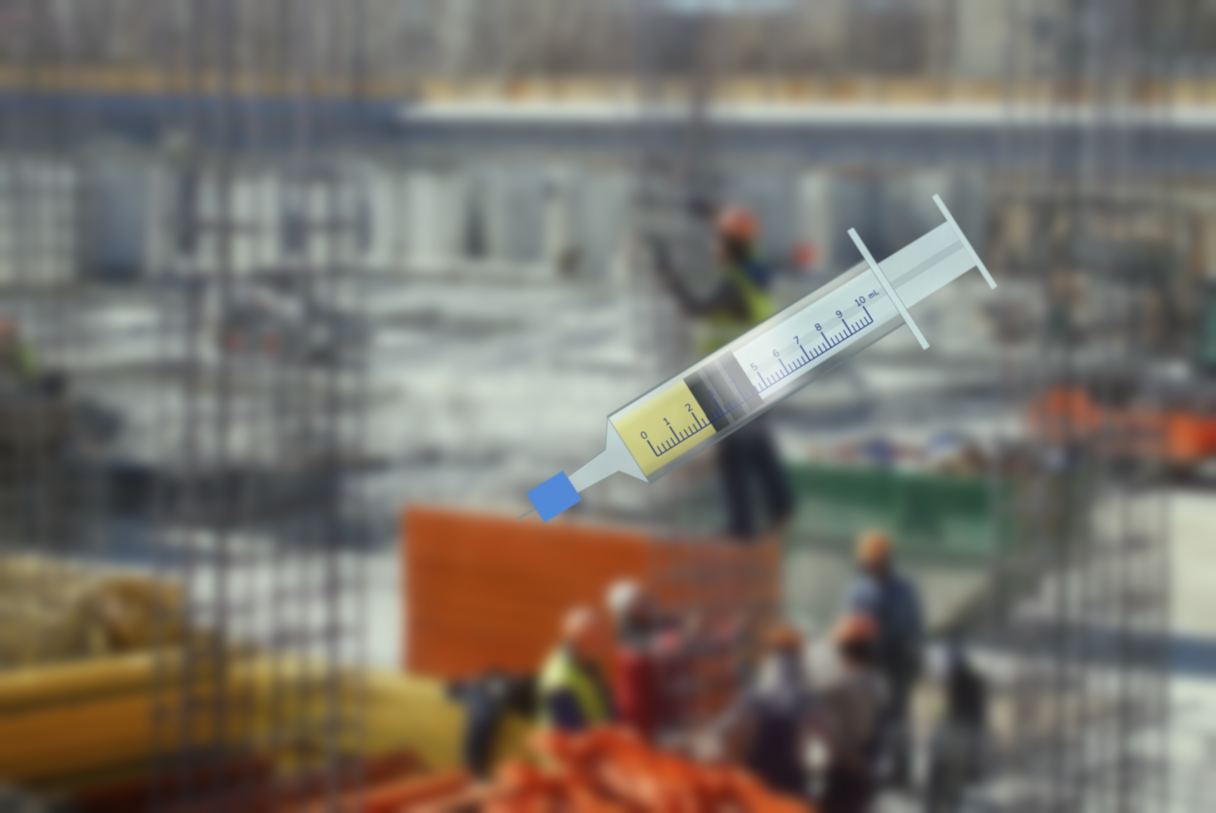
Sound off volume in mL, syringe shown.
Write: 2.4 mL
